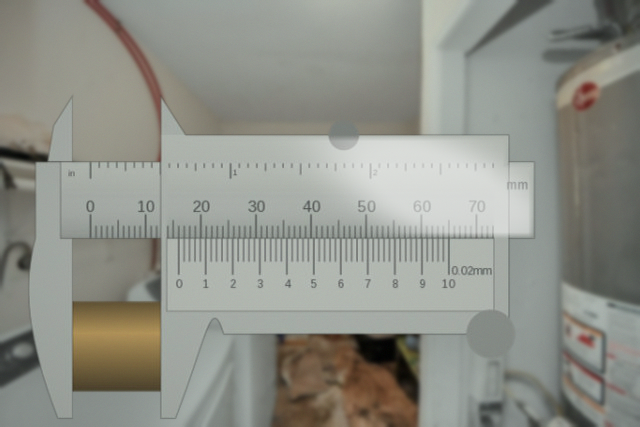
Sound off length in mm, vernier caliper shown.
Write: 16.0 mm
